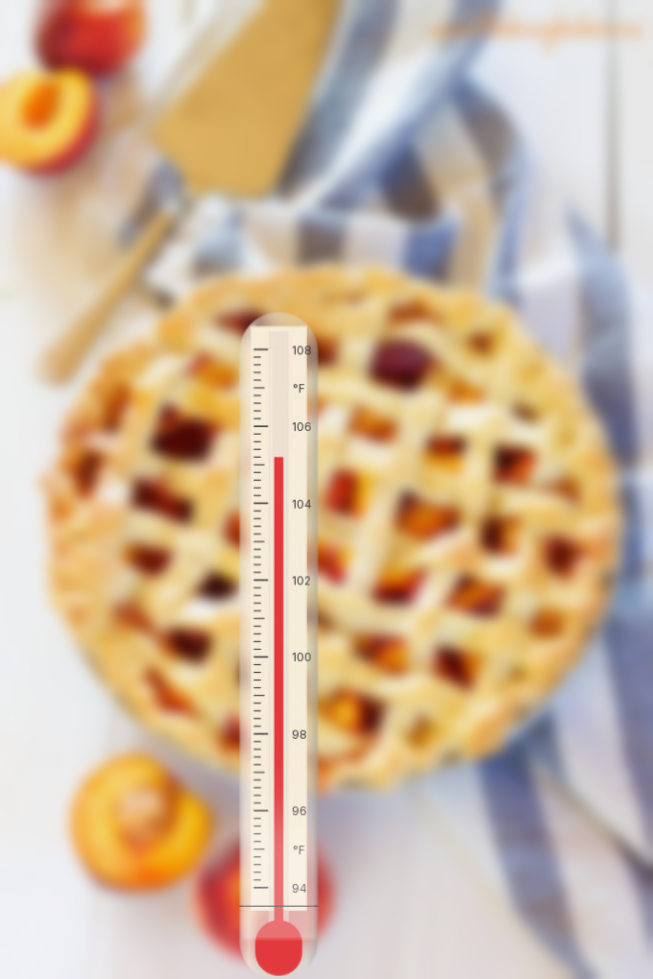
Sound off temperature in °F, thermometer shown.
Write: 105.2 °F
